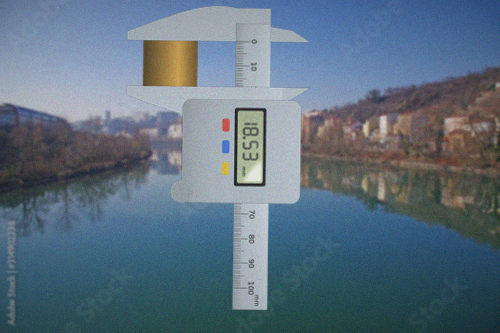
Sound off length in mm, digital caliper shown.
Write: 18.53 mm
